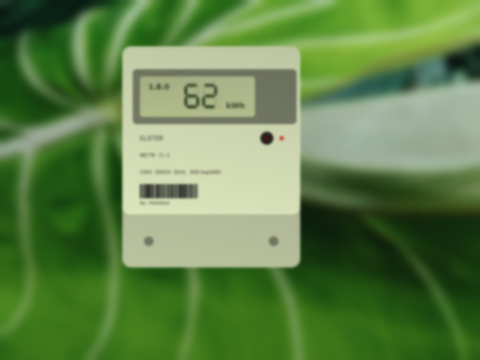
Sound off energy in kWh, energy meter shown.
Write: 62 kWh
